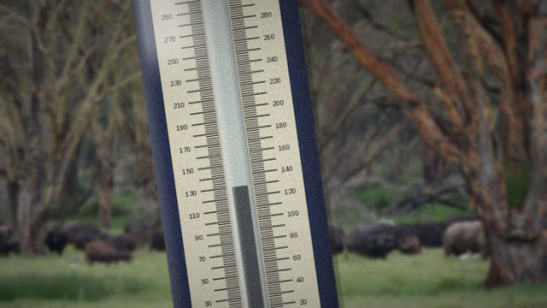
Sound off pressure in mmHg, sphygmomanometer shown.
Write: 130 mmHg
